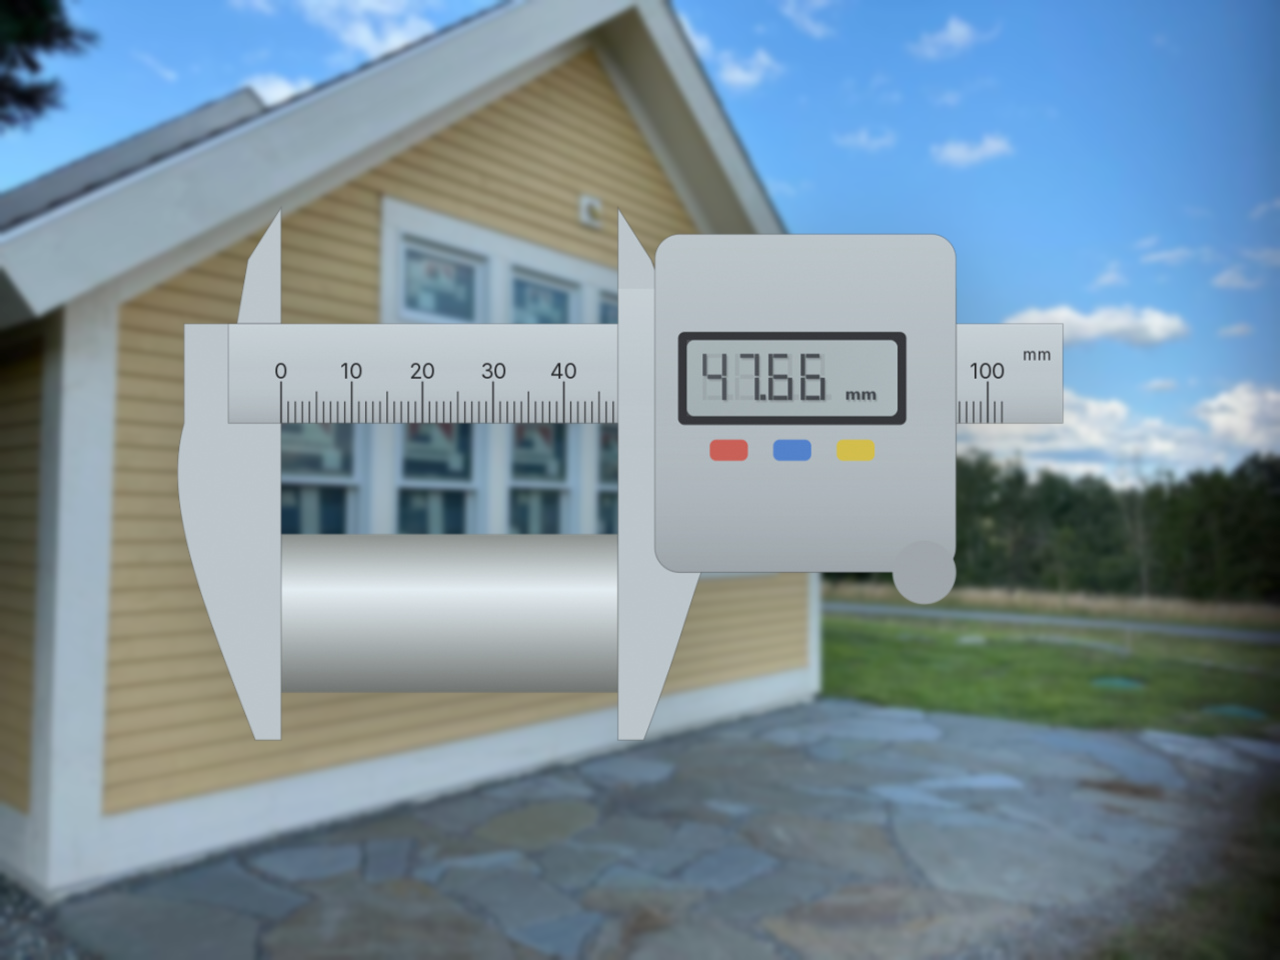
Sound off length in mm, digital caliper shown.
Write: 47.66 mm
